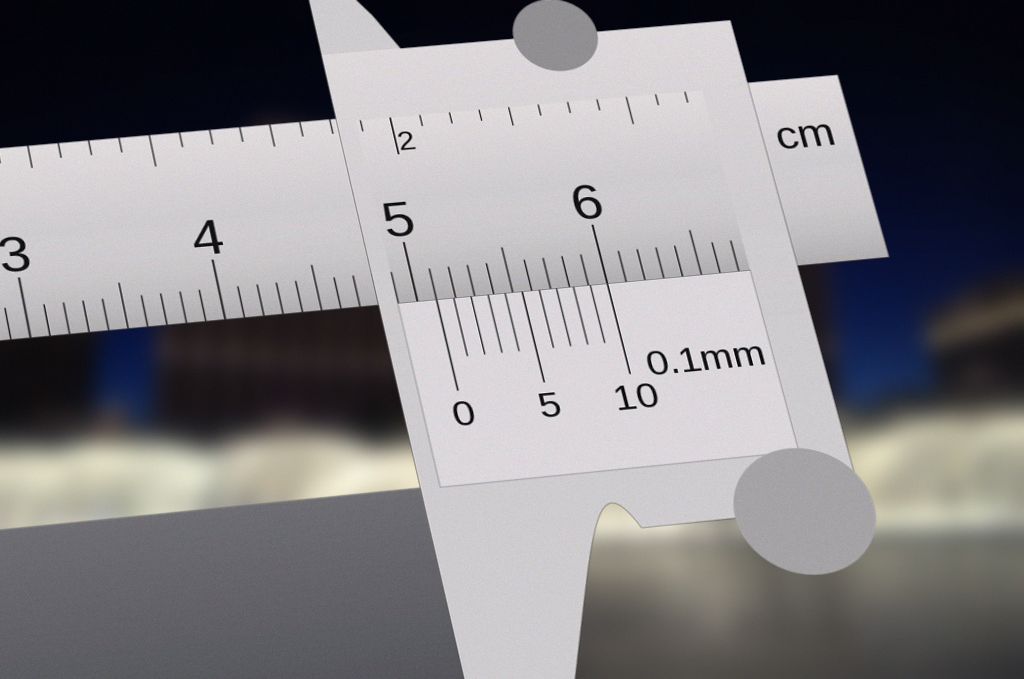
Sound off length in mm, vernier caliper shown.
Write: 51.0 mm
